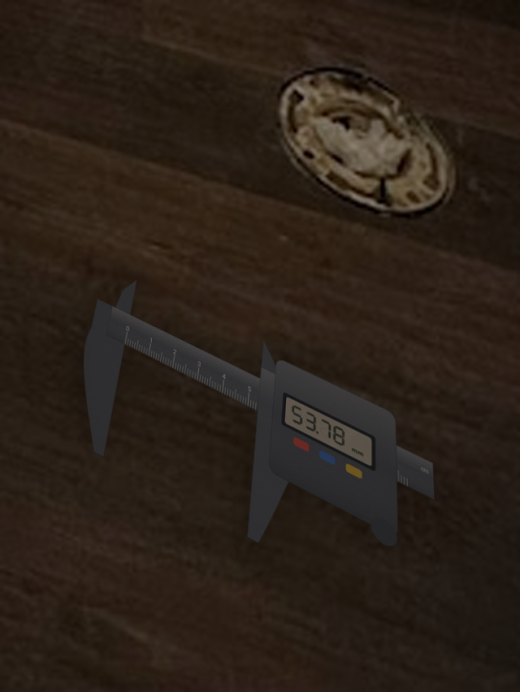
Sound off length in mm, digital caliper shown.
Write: 53.78 mm
